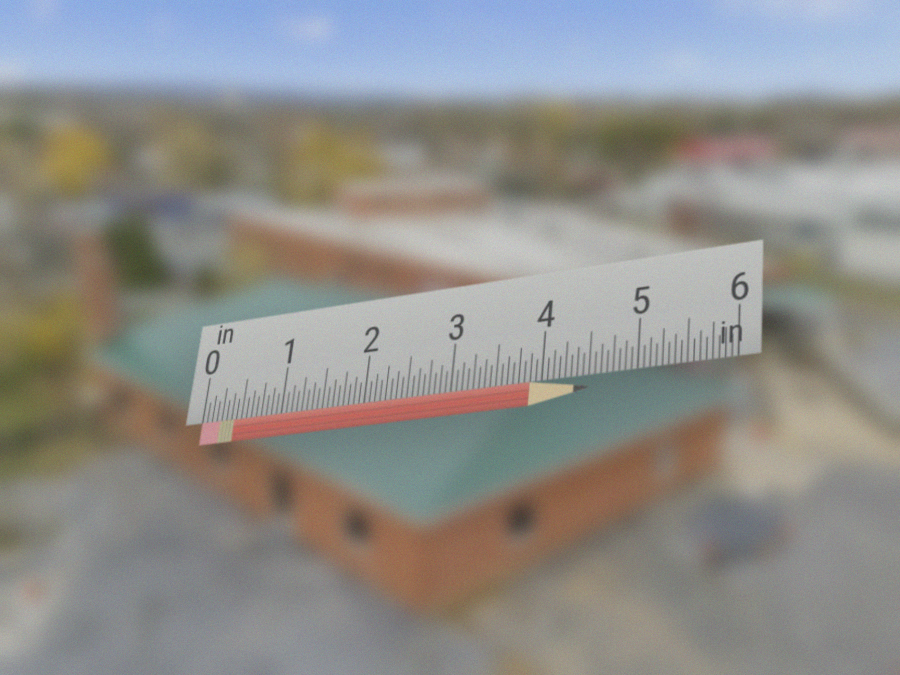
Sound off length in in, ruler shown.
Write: 4.5 in
